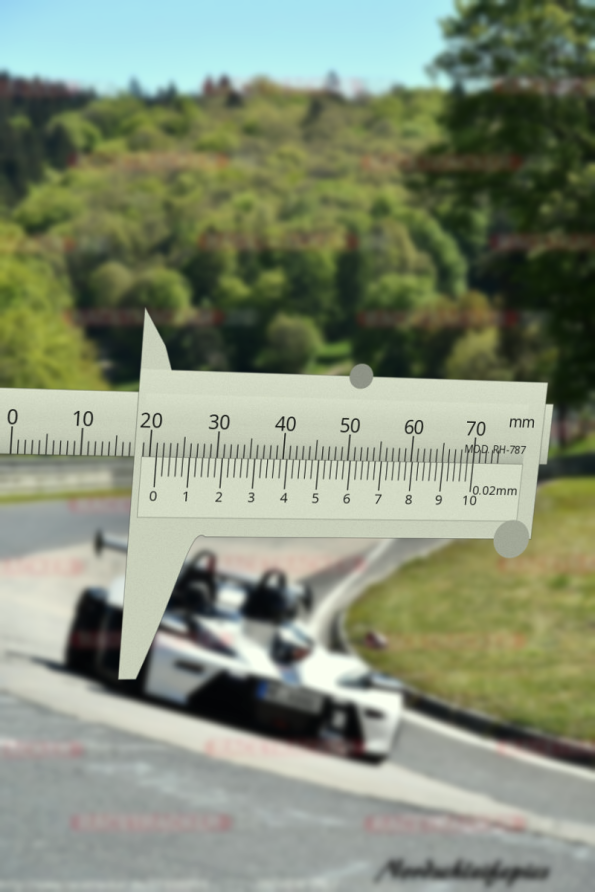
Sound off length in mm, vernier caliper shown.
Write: 21.0 mm
